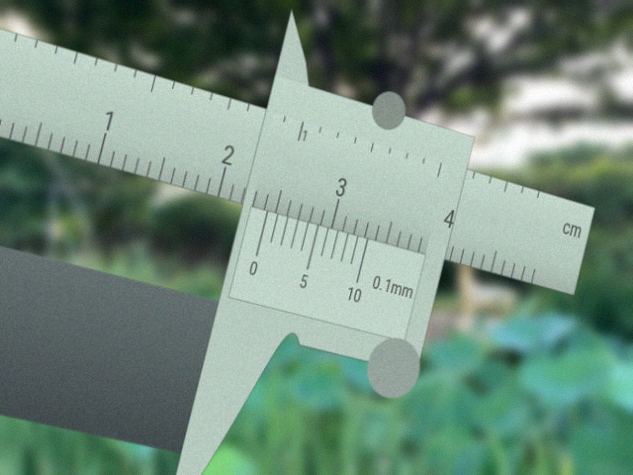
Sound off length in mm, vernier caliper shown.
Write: 24.3 mm
